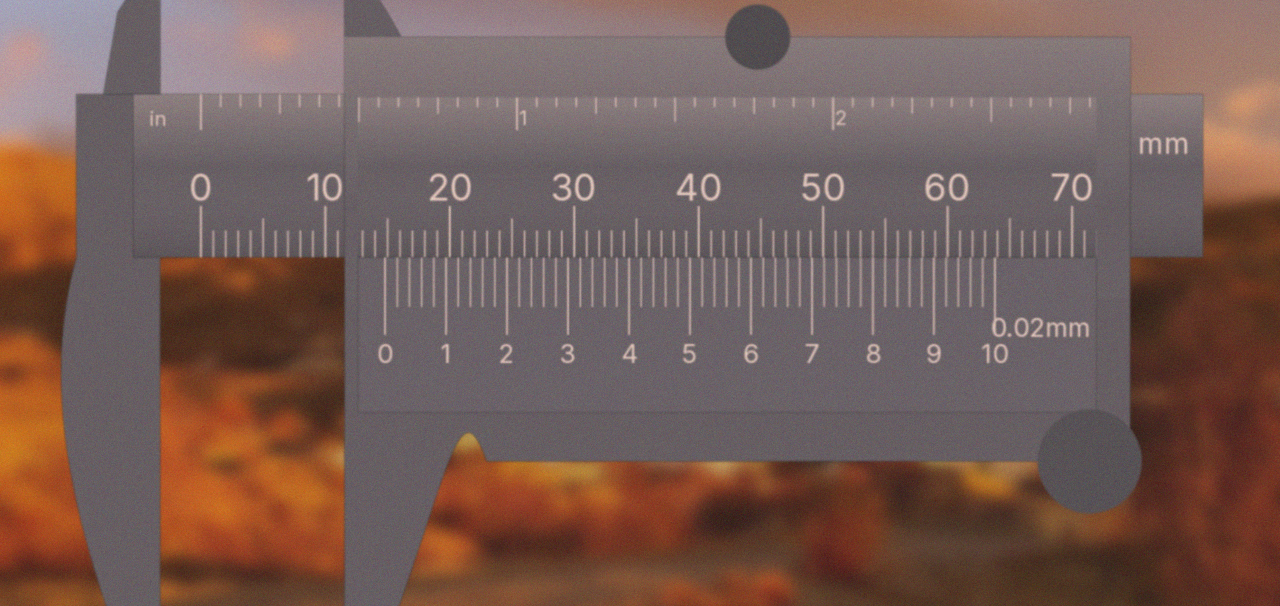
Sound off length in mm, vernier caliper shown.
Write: 14.8 mm
